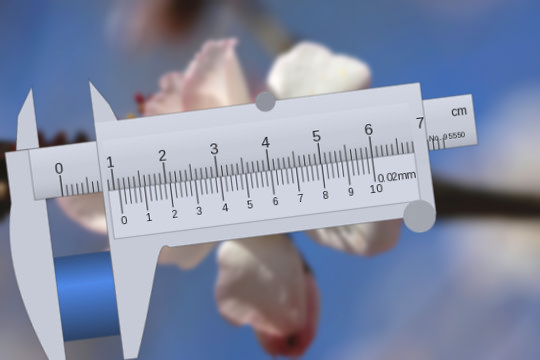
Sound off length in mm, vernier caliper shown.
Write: 11.0 mm
